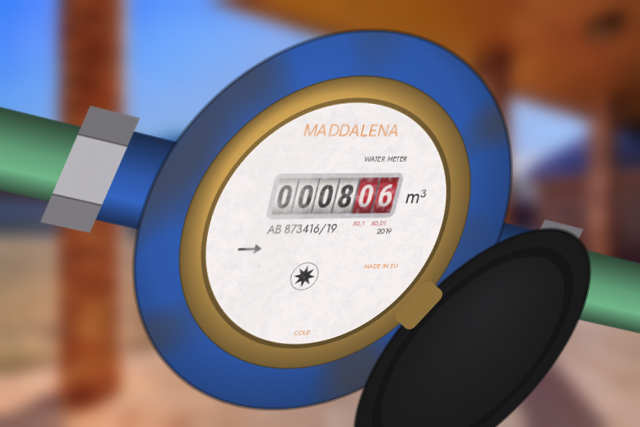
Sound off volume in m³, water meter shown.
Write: 8.06 m³
